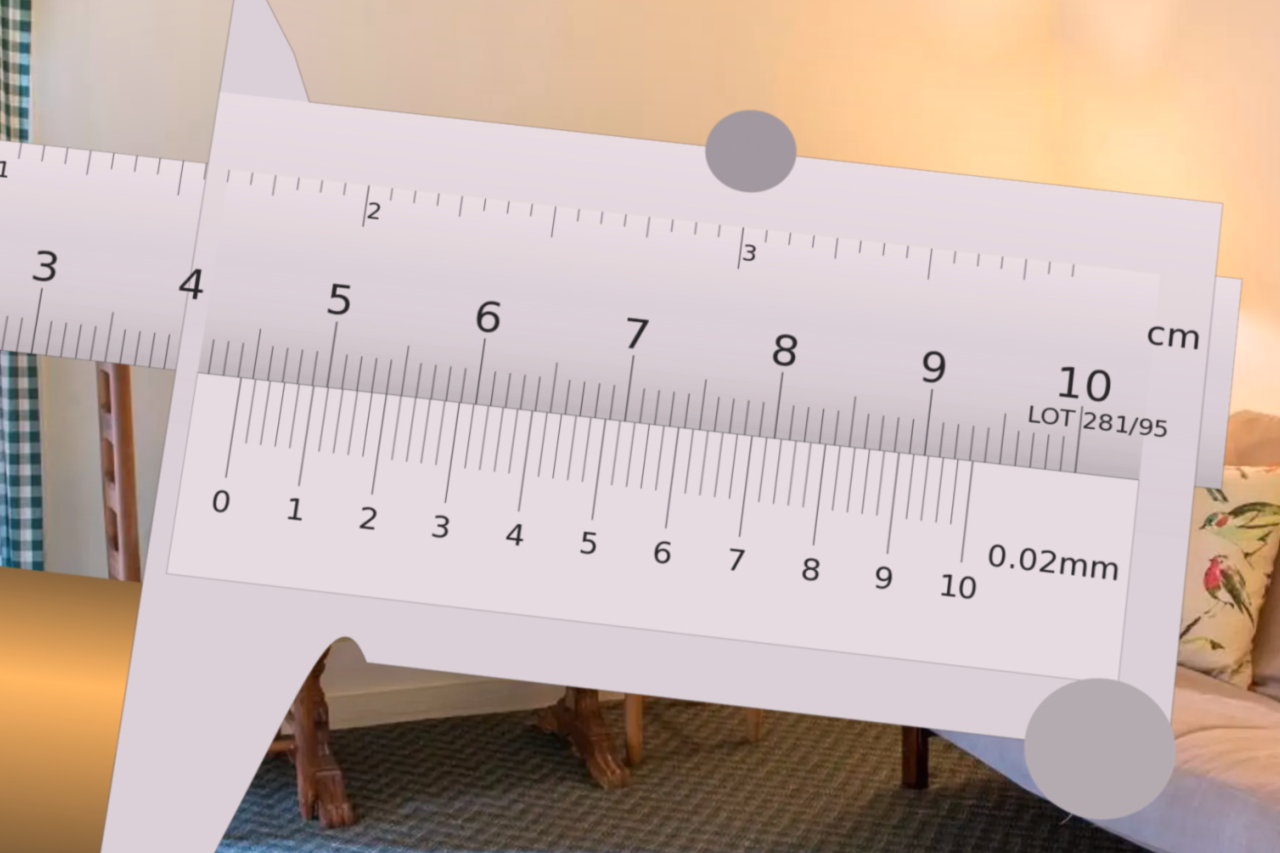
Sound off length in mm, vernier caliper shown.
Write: 44.2 mm
